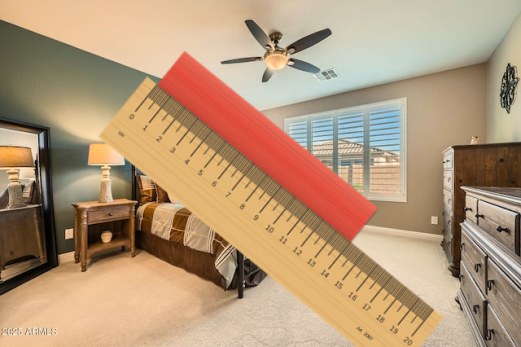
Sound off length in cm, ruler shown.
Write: 14 cm
